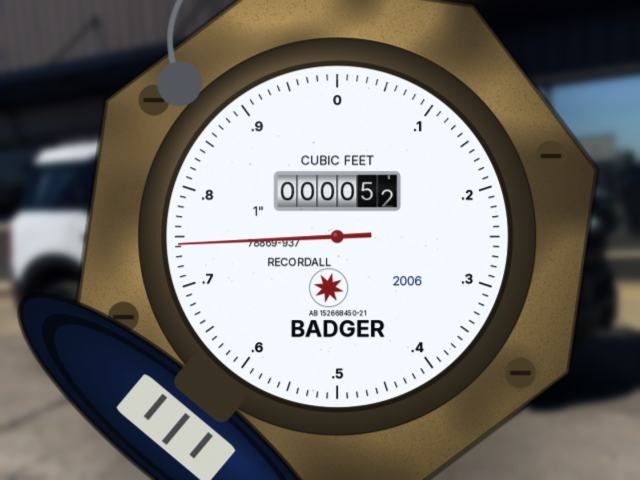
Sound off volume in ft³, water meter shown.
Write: 51.74 ft³
